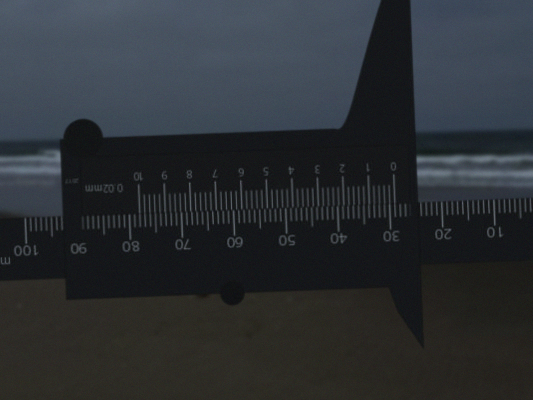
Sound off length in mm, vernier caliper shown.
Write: 29.0 mm
